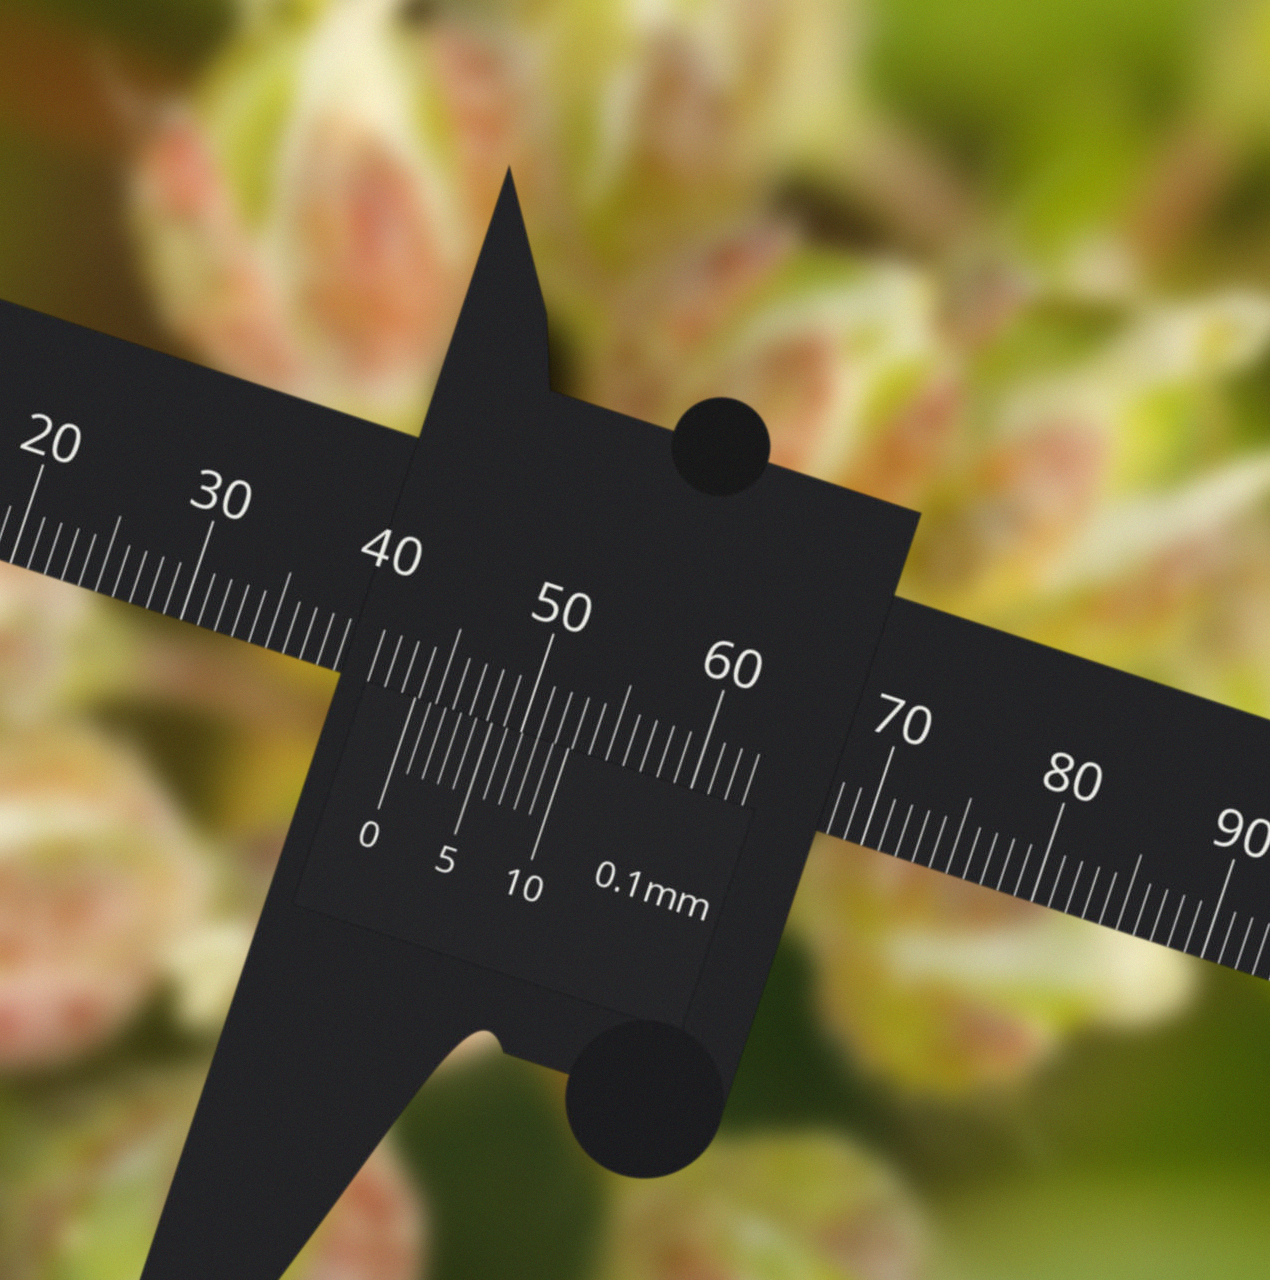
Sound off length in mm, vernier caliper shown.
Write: 43.8 mm
